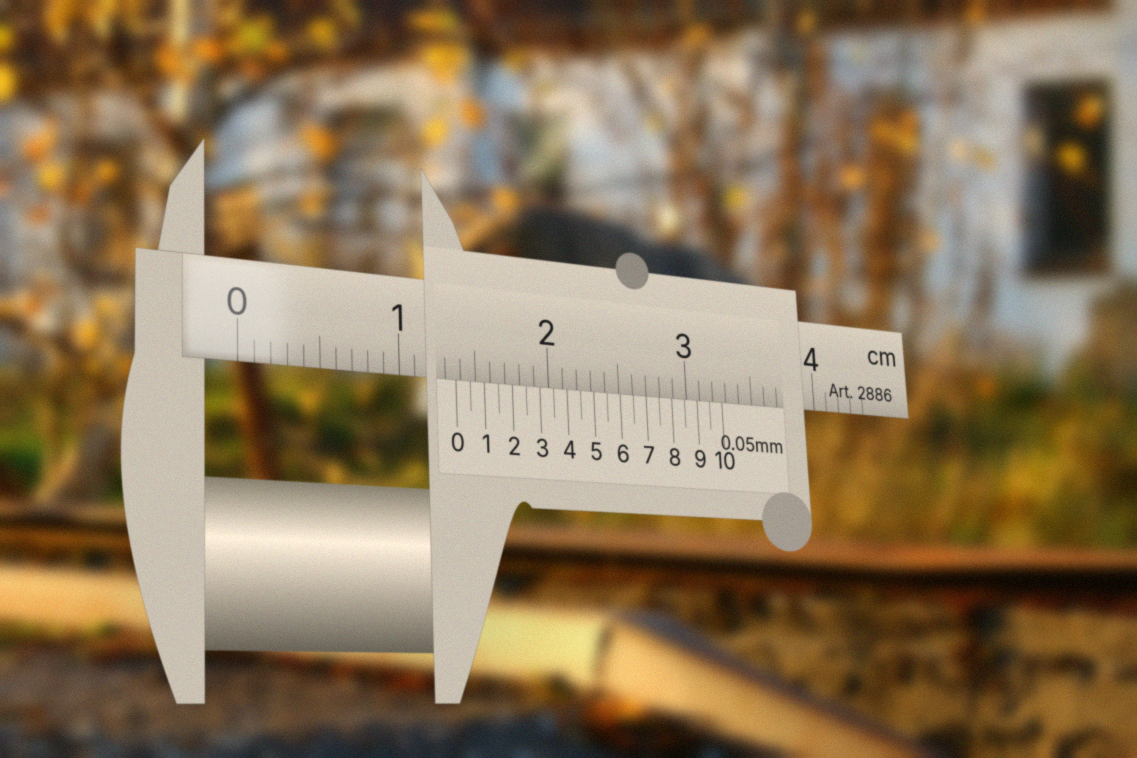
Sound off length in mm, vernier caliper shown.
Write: 13.7 mm
